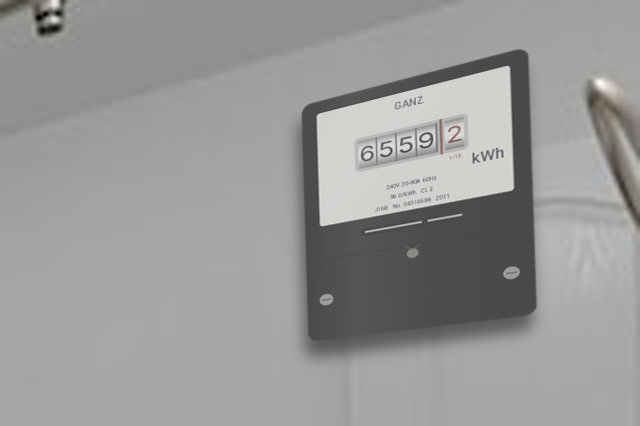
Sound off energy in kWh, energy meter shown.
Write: 6559.2 kWh
